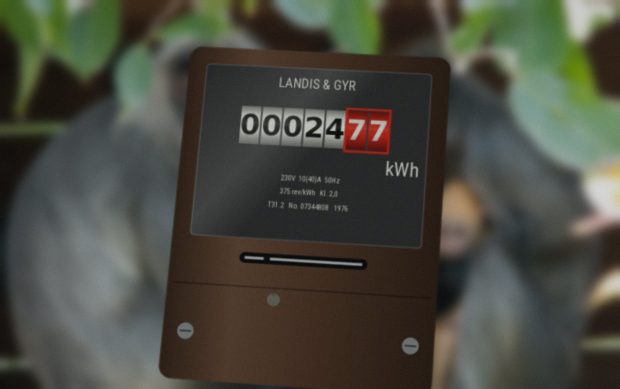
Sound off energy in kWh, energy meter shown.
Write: 24.77 kWh
